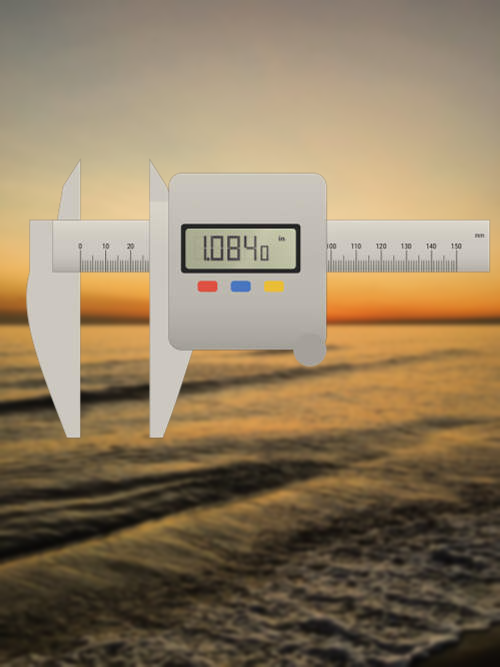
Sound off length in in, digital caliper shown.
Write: 1.0840 in
